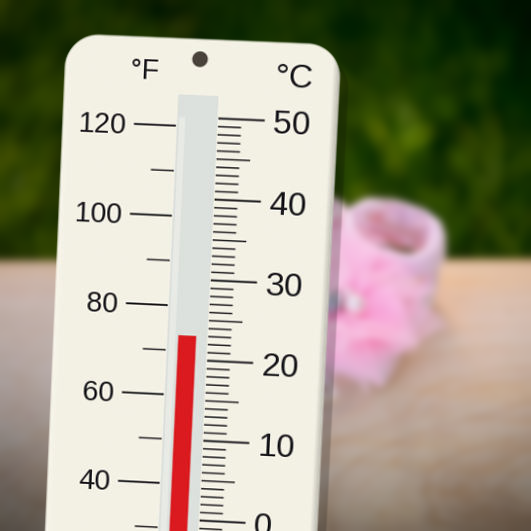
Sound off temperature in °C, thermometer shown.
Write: 23 °C
